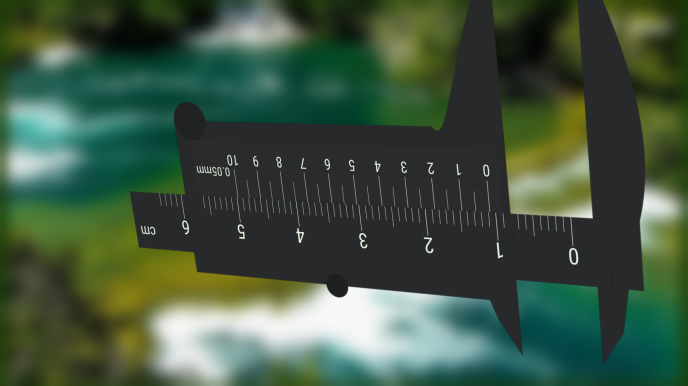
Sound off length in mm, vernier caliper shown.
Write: 10.8 mm
